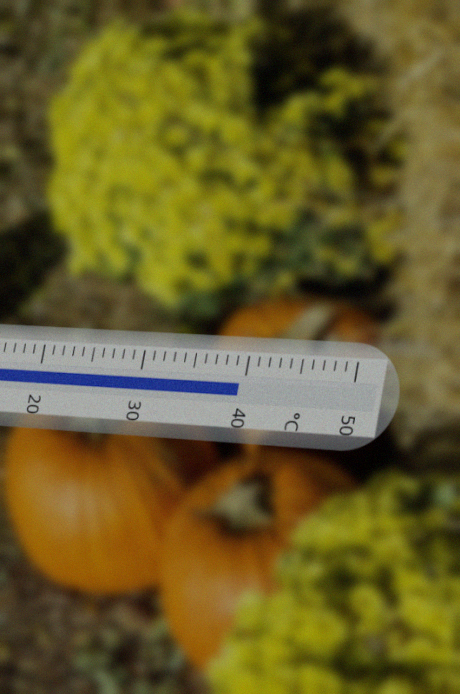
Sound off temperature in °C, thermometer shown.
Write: 39.5 °C
